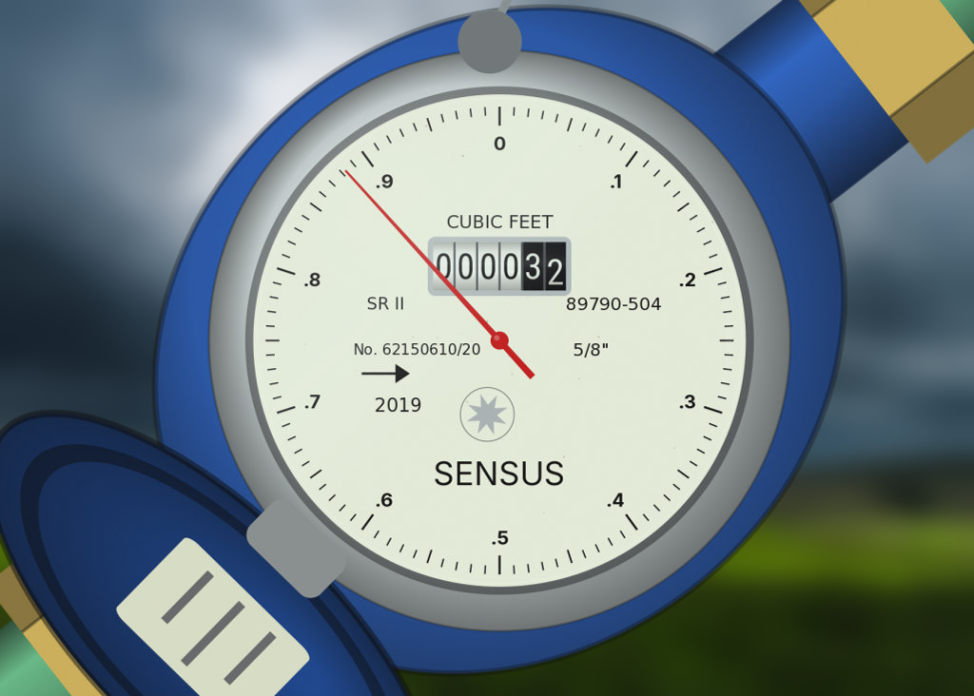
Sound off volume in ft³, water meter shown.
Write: 31.88 ft³
